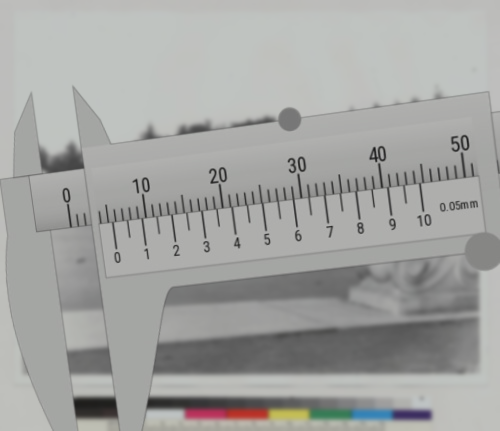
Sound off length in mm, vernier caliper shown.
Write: 5.6 mm
